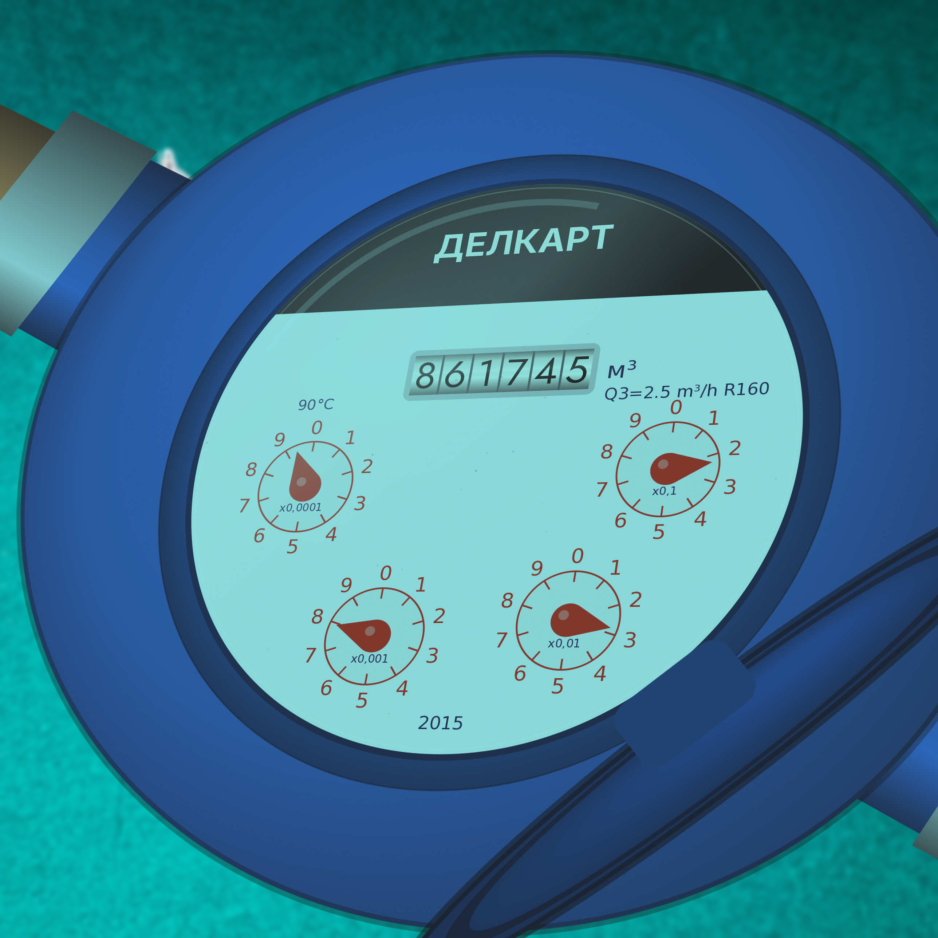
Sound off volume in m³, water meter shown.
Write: 861745.2279 m³
